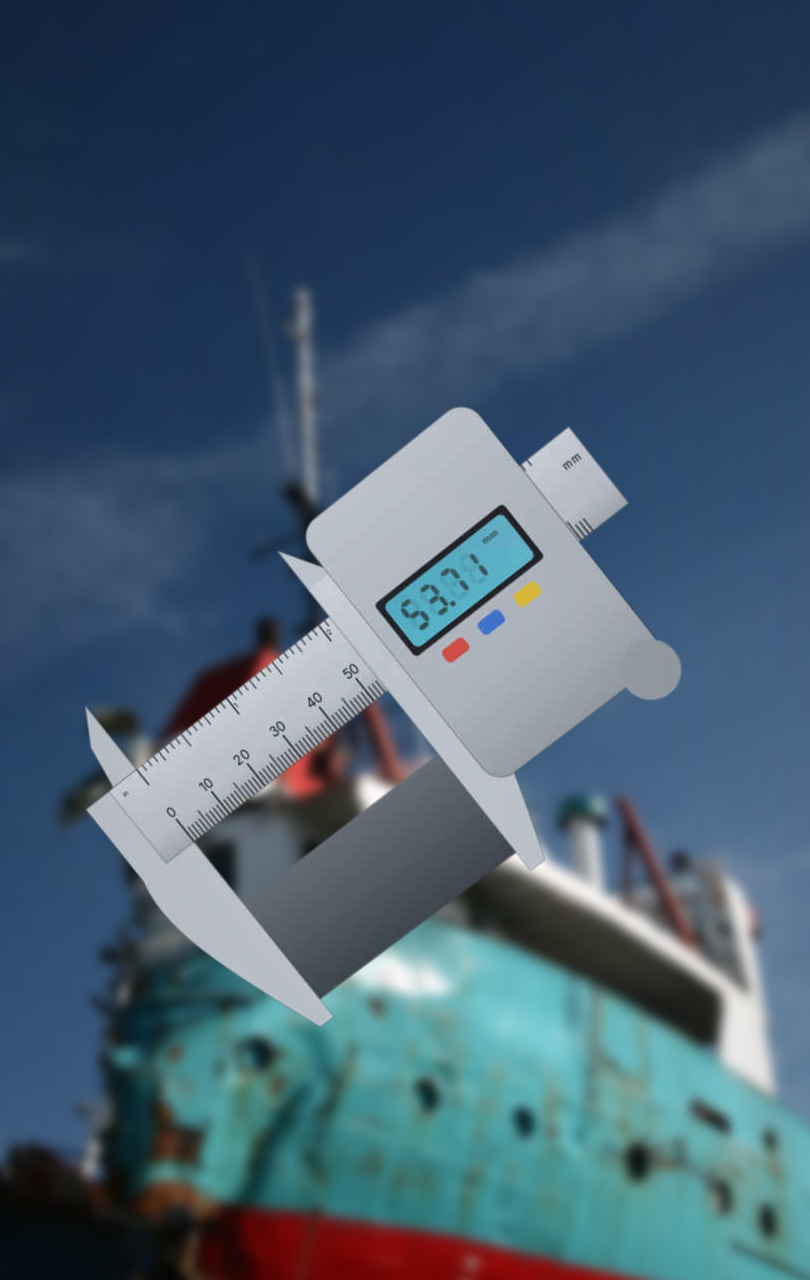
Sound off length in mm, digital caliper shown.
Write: 53.71 mm
